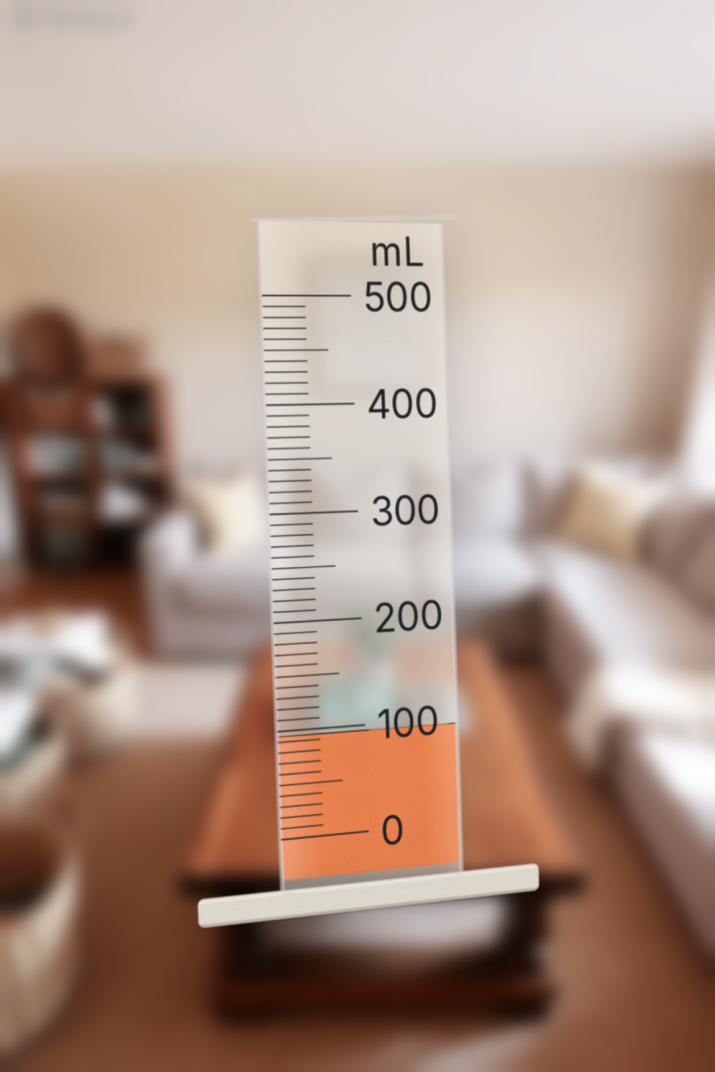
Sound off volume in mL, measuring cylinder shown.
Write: 95 mL
